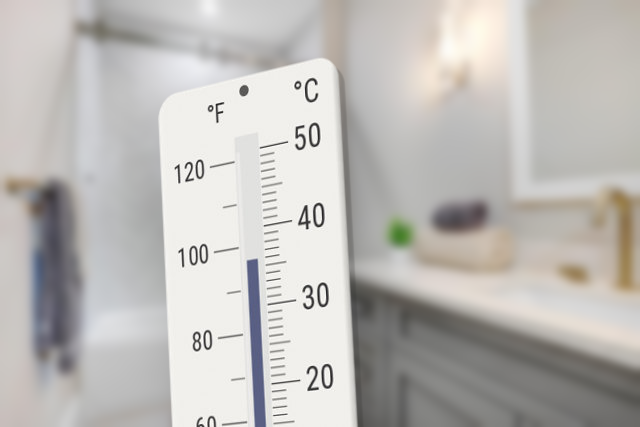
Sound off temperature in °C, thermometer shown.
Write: 36 °C
